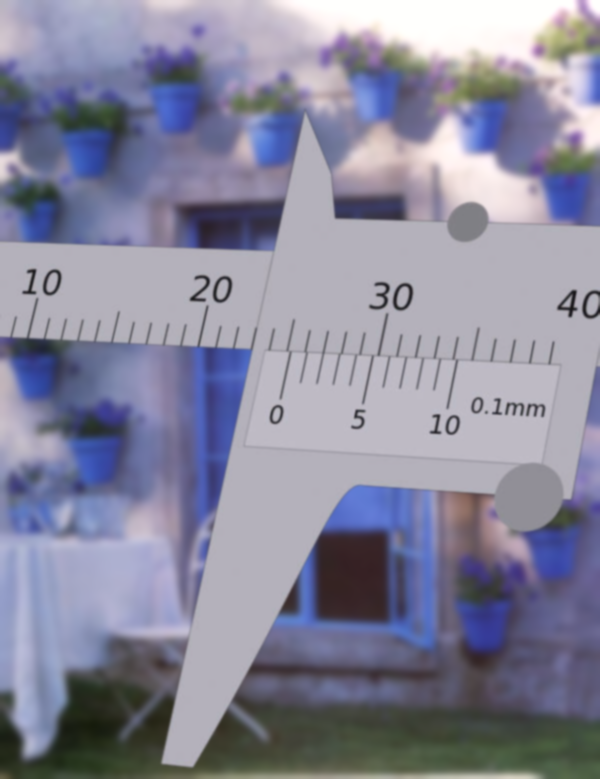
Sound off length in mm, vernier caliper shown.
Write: 25.2 mm
